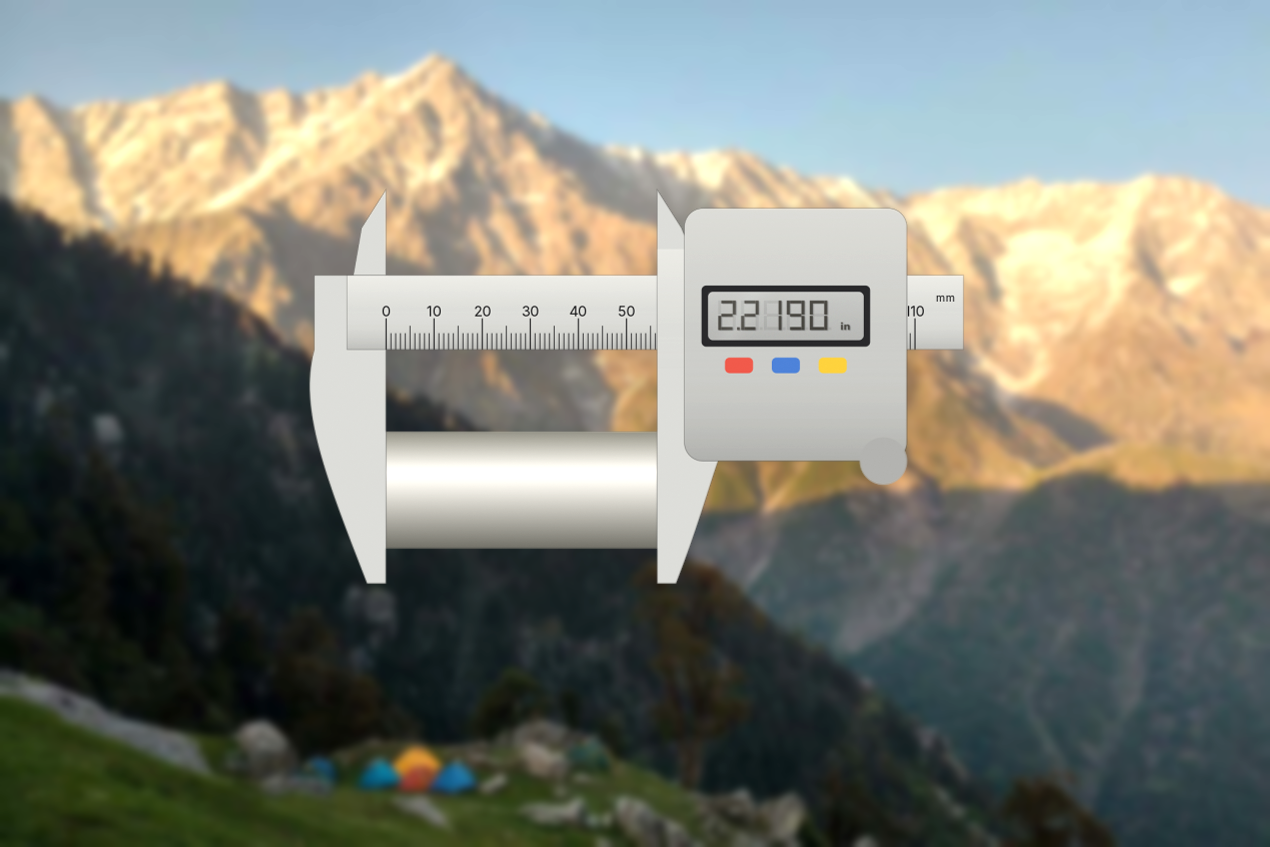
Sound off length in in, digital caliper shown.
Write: 2.2190 in
